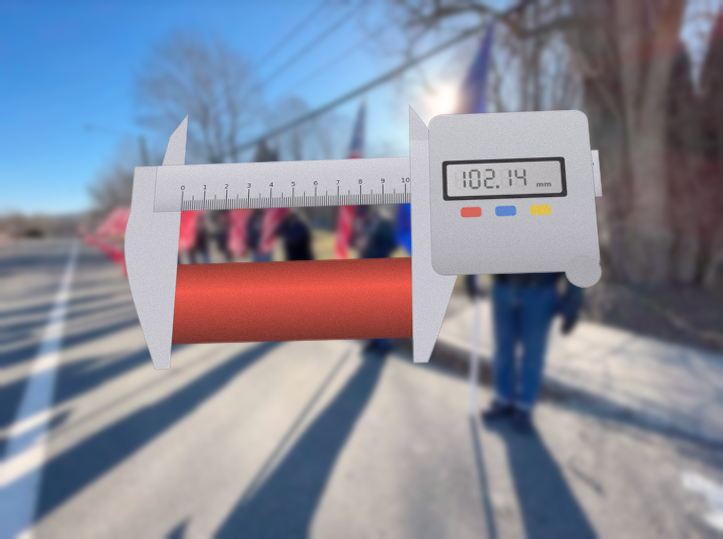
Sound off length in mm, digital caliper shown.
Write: 102.14 mm
